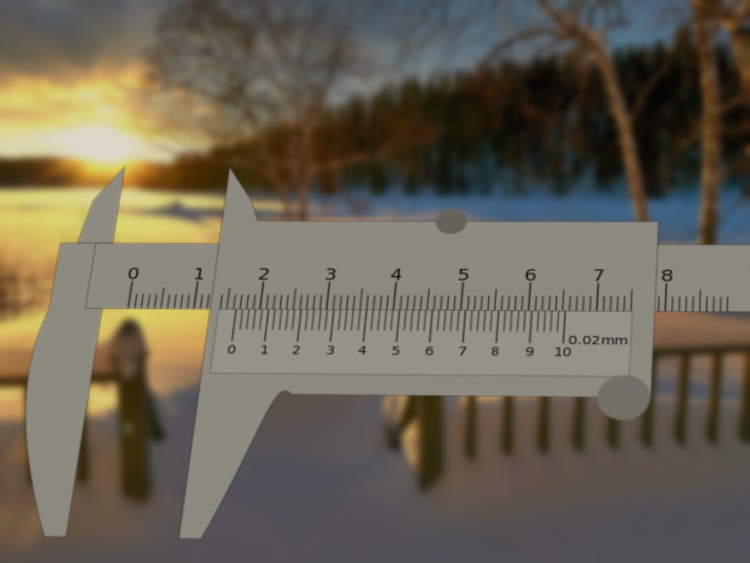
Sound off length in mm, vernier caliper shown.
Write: 16.4 mm
